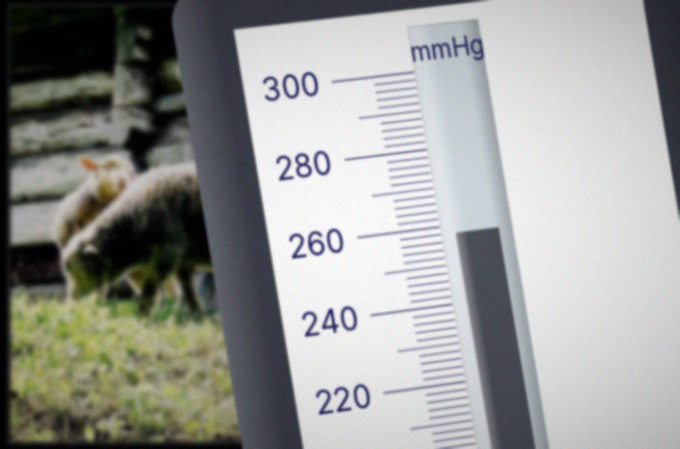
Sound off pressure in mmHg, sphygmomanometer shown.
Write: 258 mmHg
